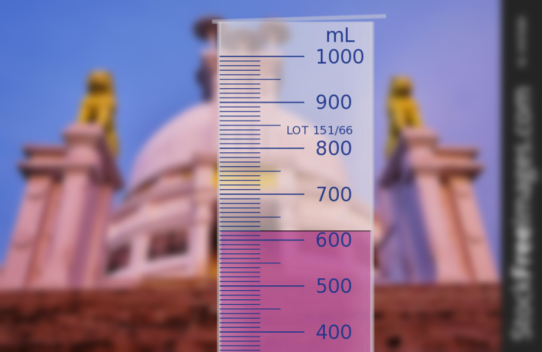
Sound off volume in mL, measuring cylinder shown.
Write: 620 mL
